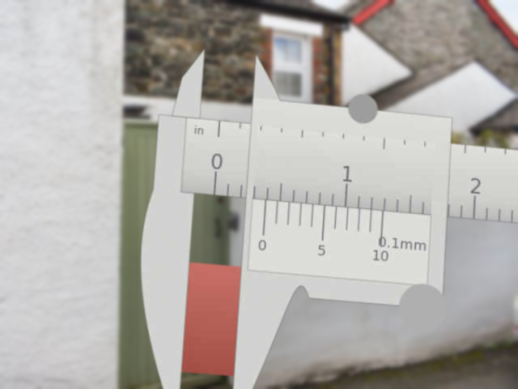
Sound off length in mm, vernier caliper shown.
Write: 3.9 mm
